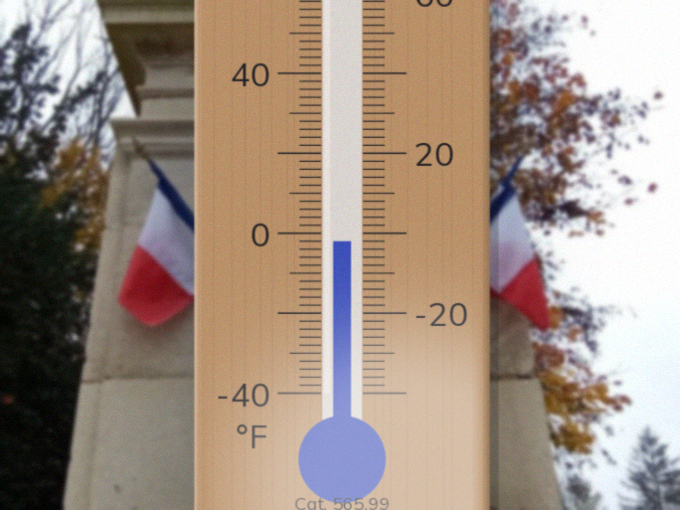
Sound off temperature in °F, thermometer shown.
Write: -2 °F
